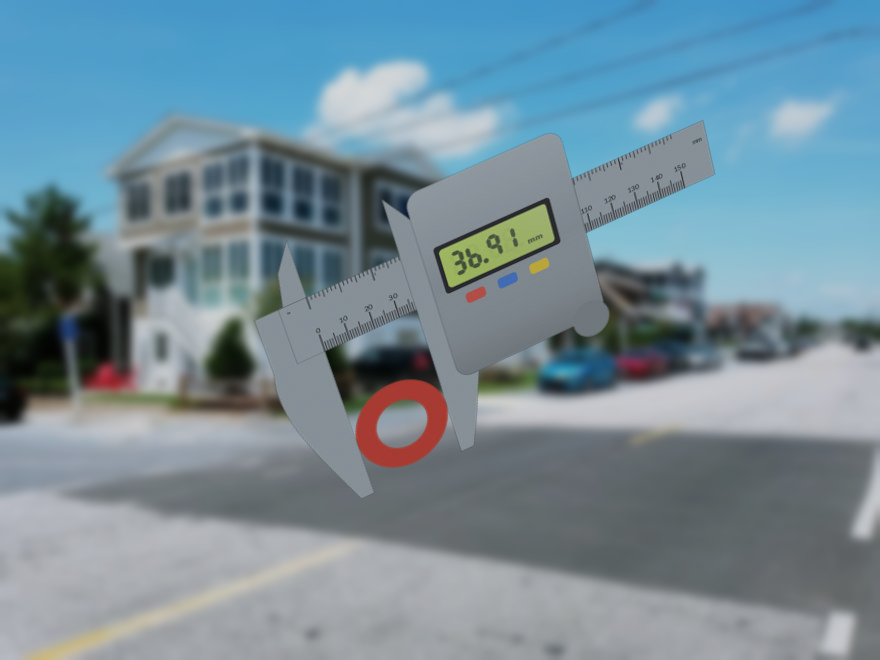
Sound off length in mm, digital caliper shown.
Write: 36.91 mm
